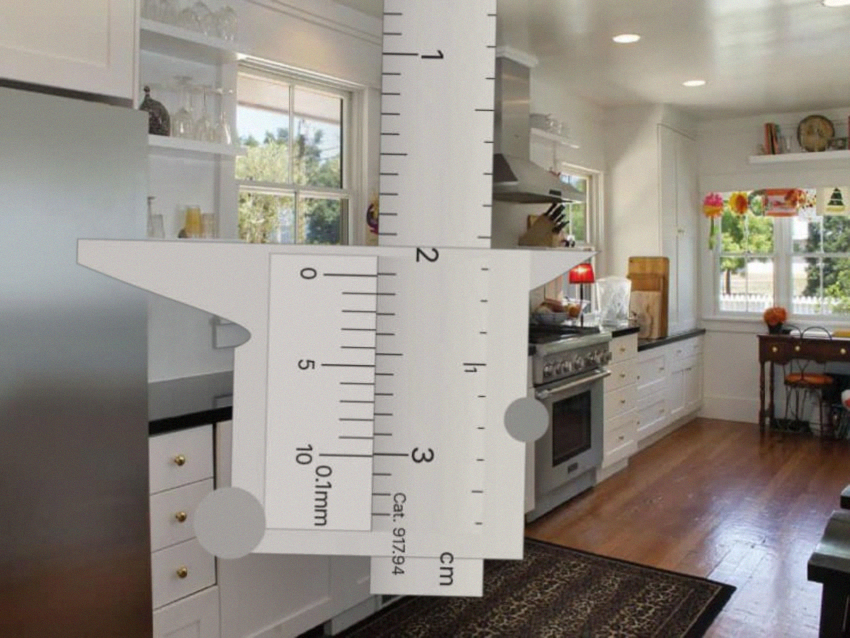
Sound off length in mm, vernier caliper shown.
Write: 21.1 mm
